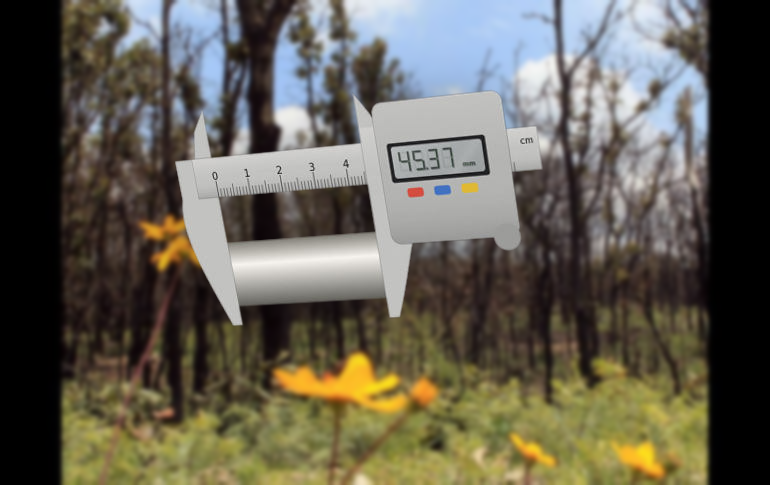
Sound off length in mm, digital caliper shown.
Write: 45.37 mm
